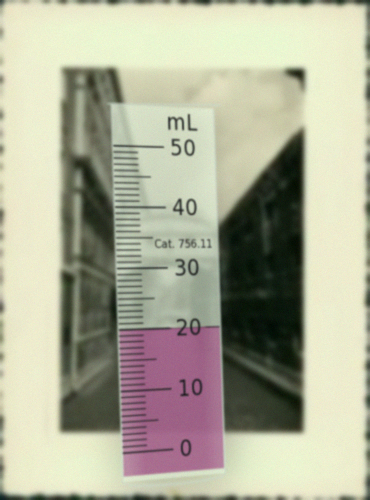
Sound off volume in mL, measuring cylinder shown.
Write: 20 mL
